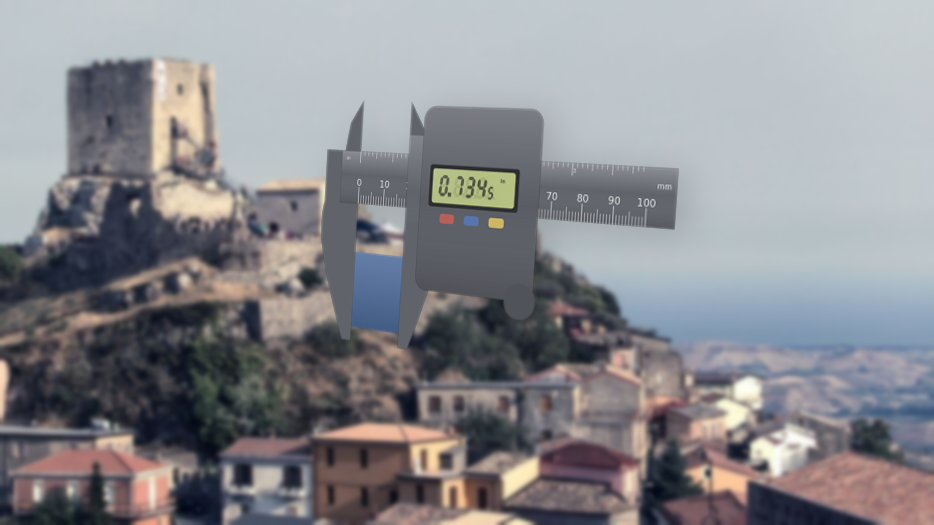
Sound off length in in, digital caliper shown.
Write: 0.7345 in
